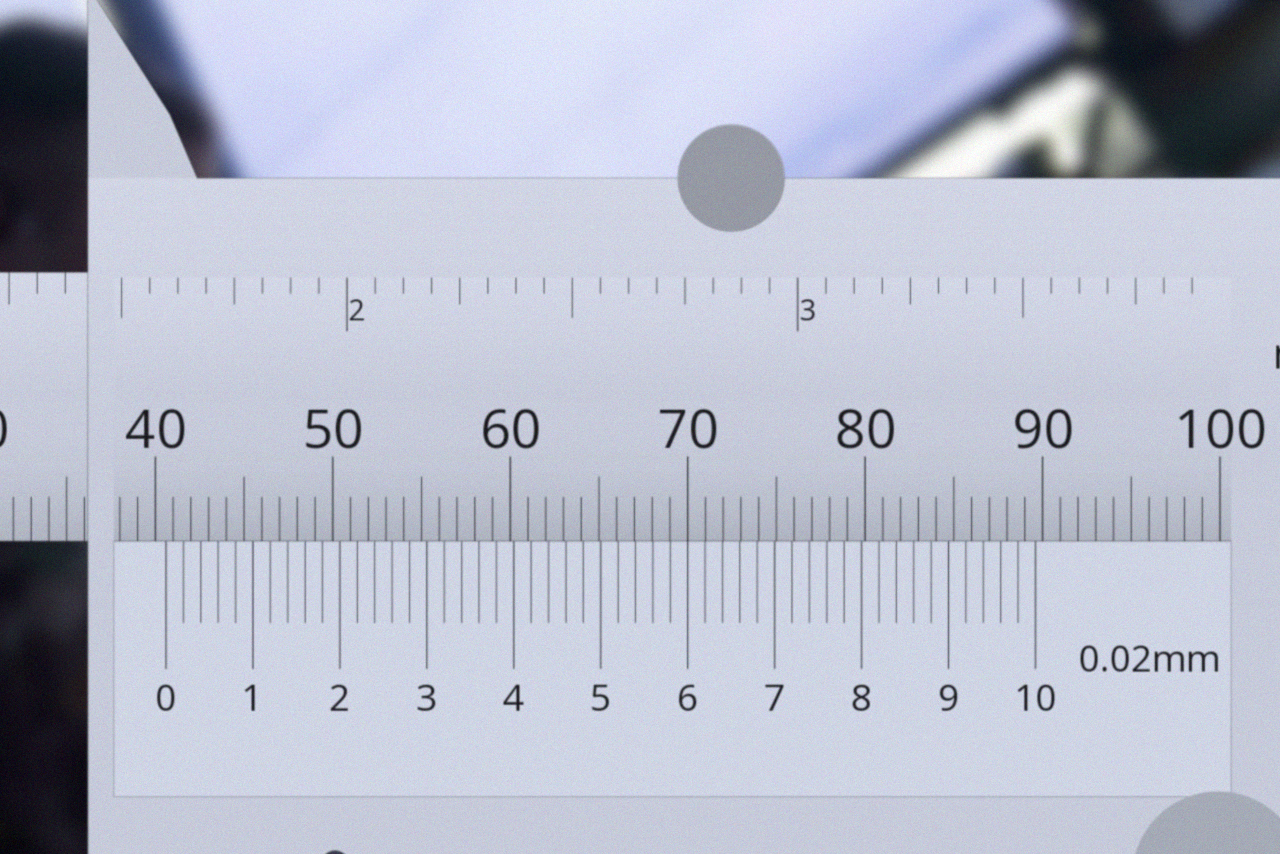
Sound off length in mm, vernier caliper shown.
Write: 40.6 mm
